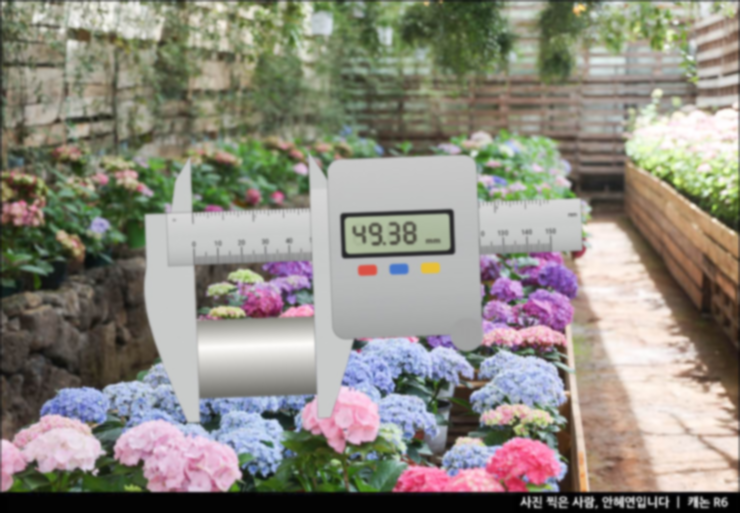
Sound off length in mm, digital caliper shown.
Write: 49.38 mm
